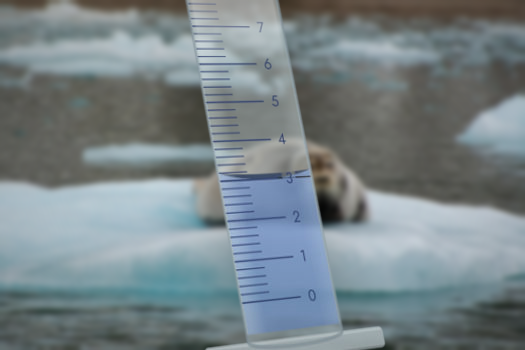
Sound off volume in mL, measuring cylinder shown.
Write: 3 mL
